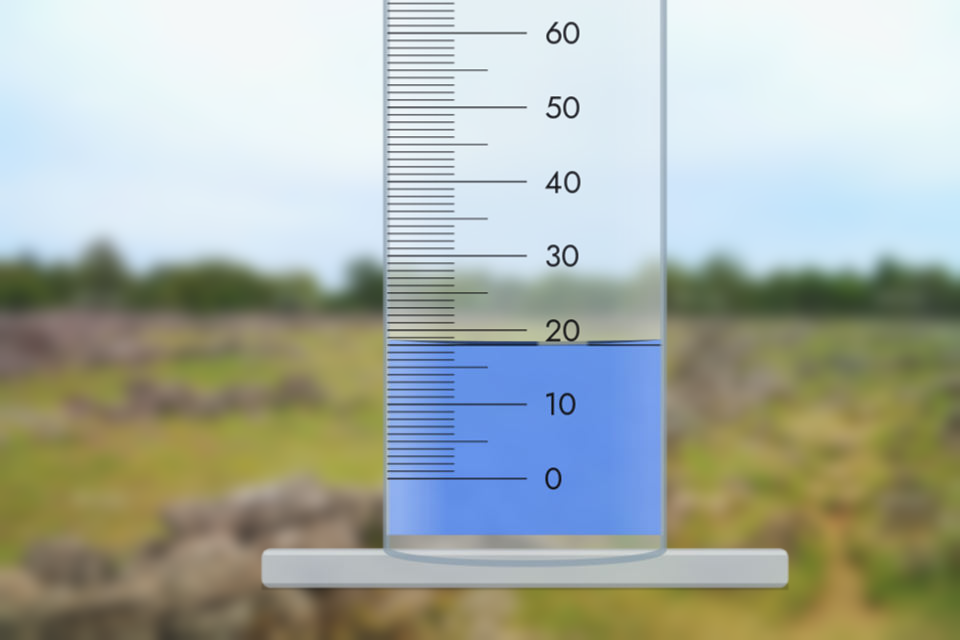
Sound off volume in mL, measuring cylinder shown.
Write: 18 mL
